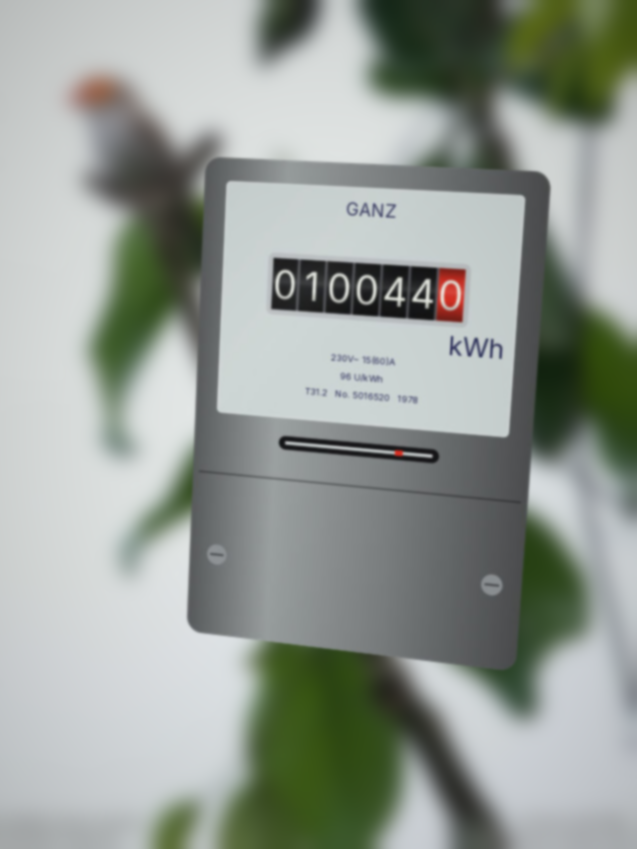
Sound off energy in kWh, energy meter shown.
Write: 10044.0 kWh
